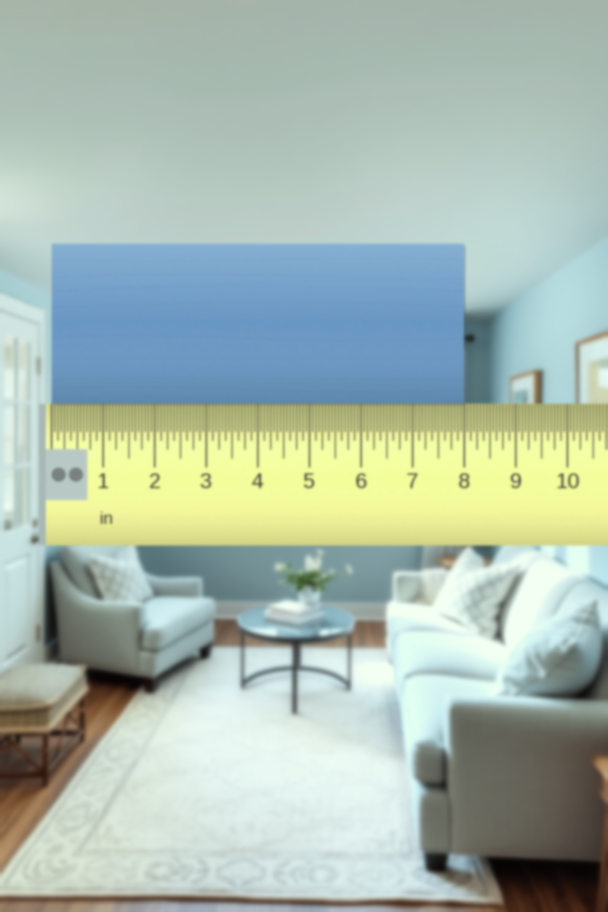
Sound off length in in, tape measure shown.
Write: 8 in
